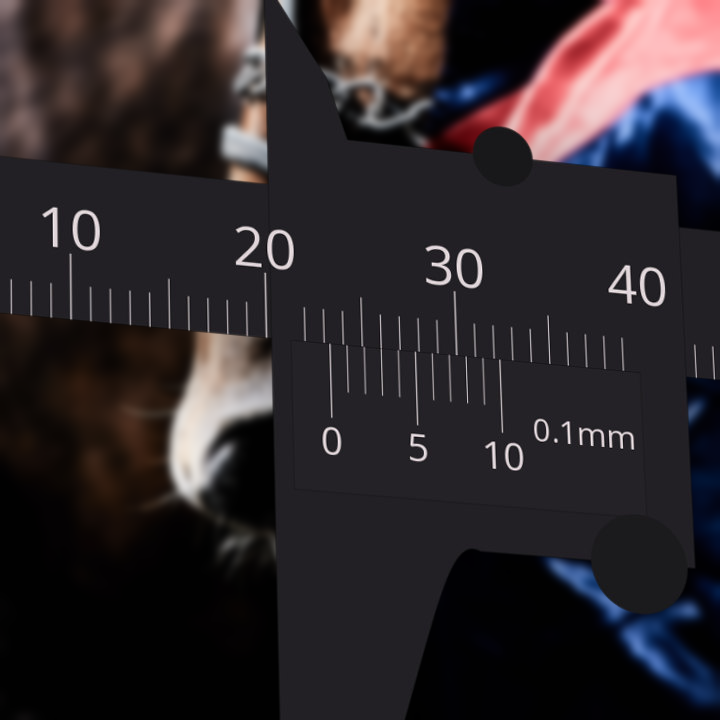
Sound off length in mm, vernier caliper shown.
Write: 23.3 mm
